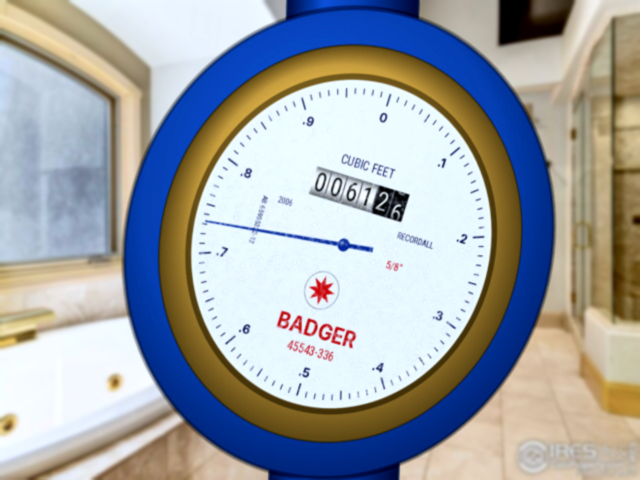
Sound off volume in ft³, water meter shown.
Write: 6125.73 ft³
